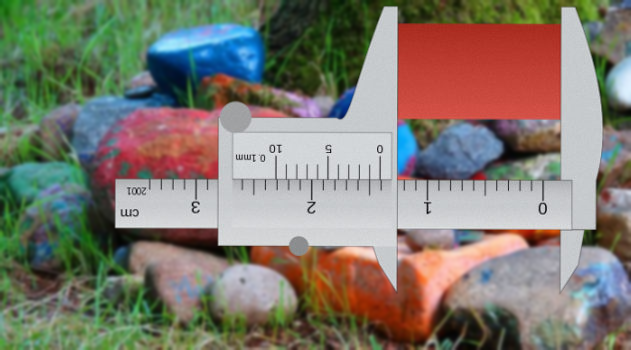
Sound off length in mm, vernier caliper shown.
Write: 14.1 mm
